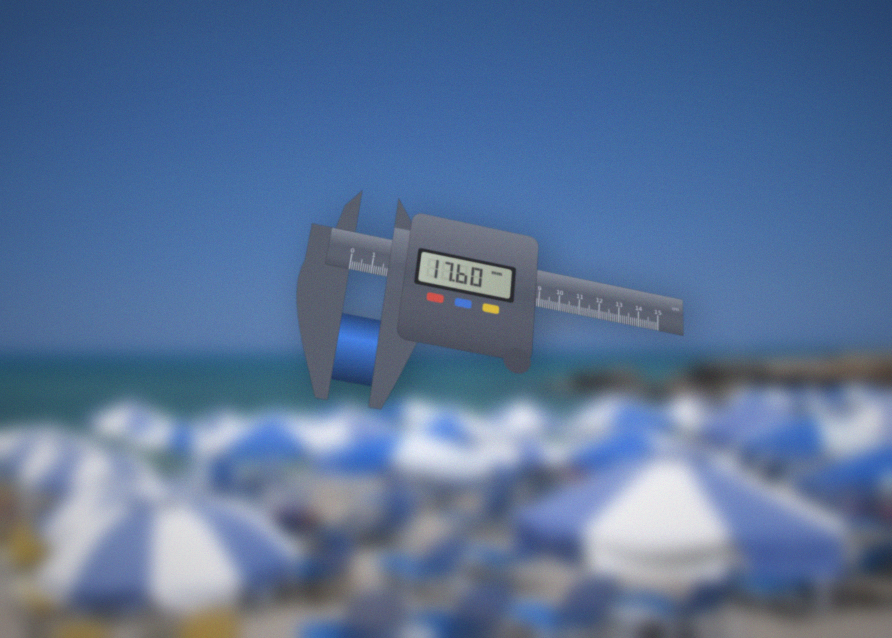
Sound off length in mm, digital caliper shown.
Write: 17.60 mm
